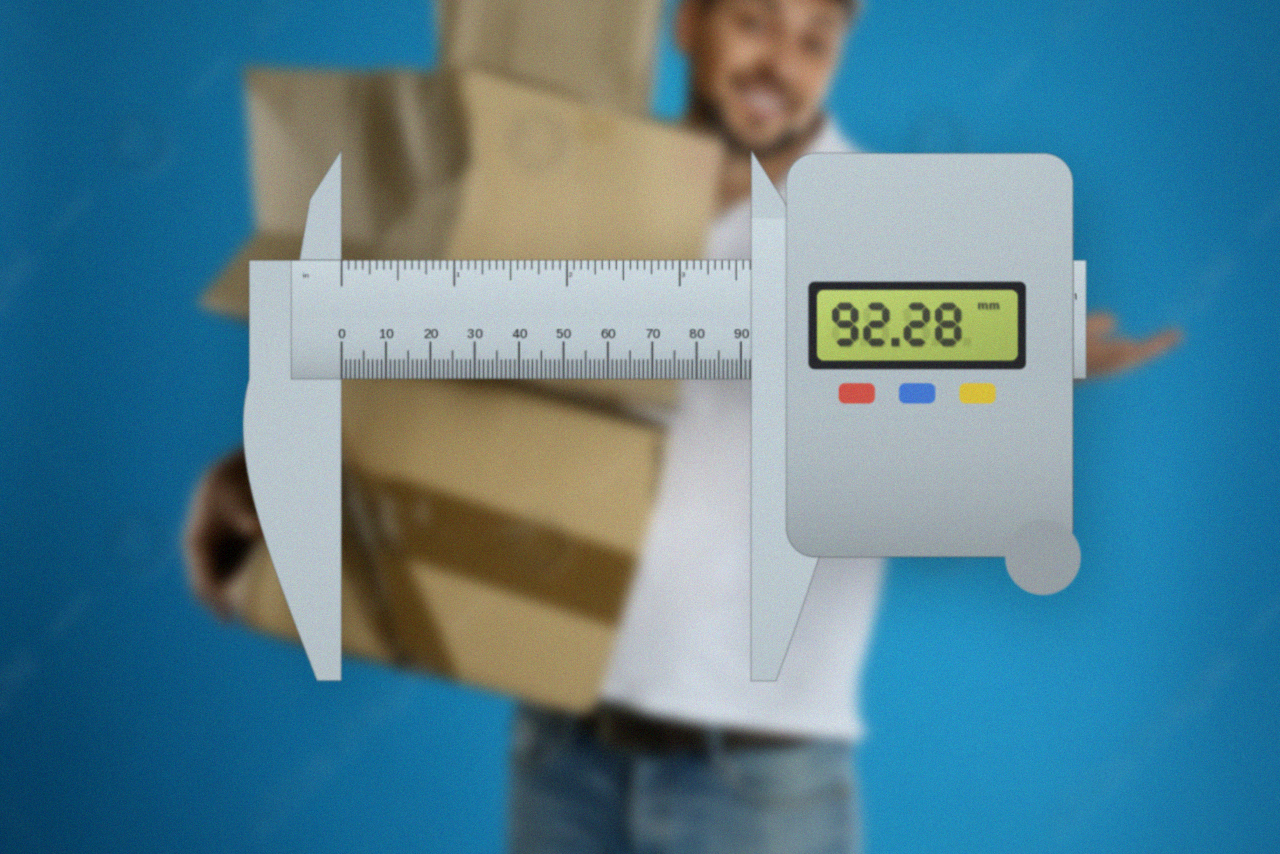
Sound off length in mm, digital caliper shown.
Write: 92.28 mm
